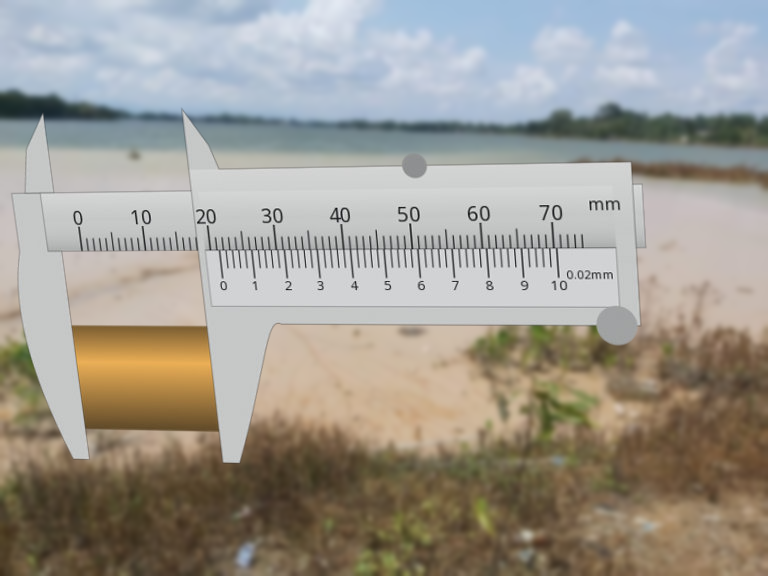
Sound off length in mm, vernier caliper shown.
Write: 21.4 mm
